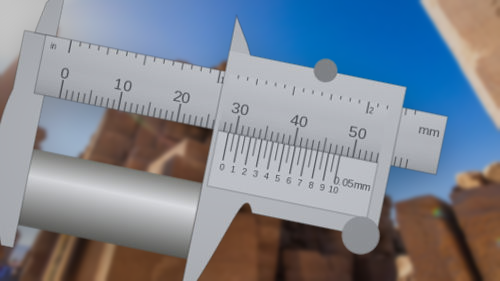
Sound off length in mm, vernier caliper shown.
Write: 28.8 mm
